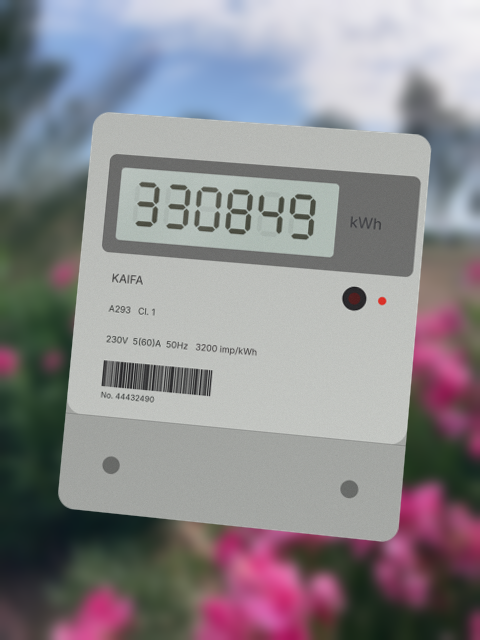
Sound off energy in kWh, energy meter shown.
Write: 330849 kWh
